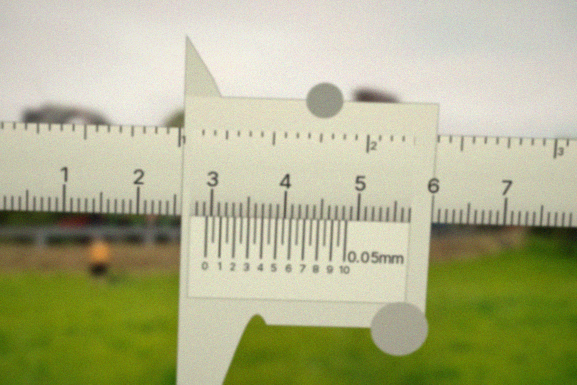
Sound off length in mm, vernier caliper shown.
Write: 29.4 mm
